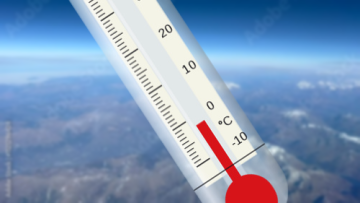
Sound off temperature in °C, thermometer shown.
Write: -2 °C
